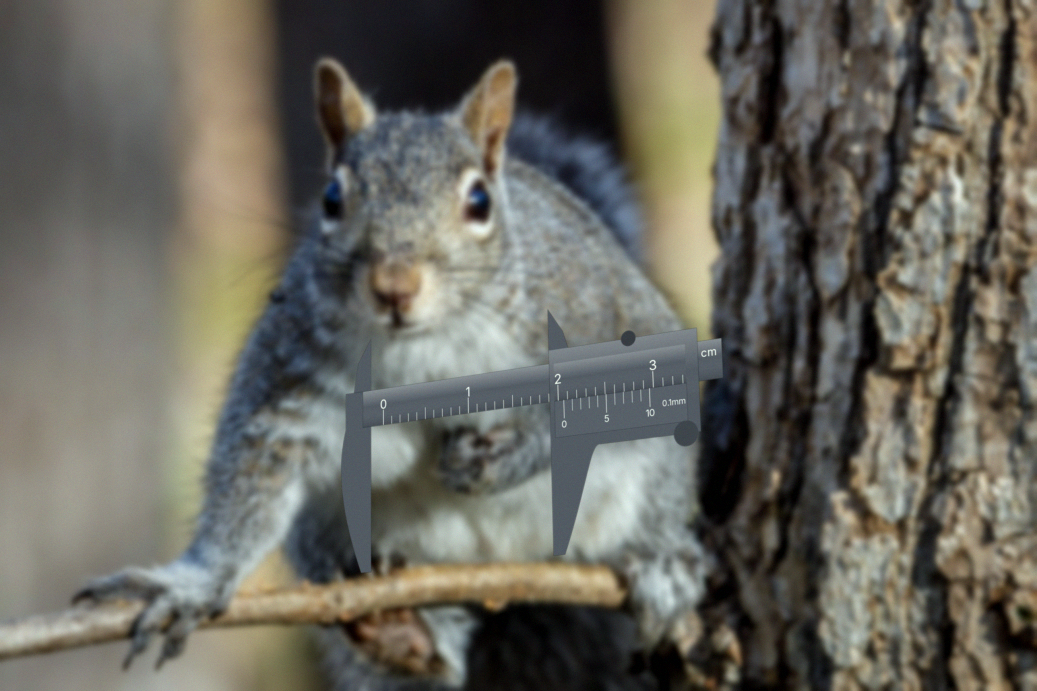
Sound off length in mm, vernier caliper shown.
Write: 20.6 mm
